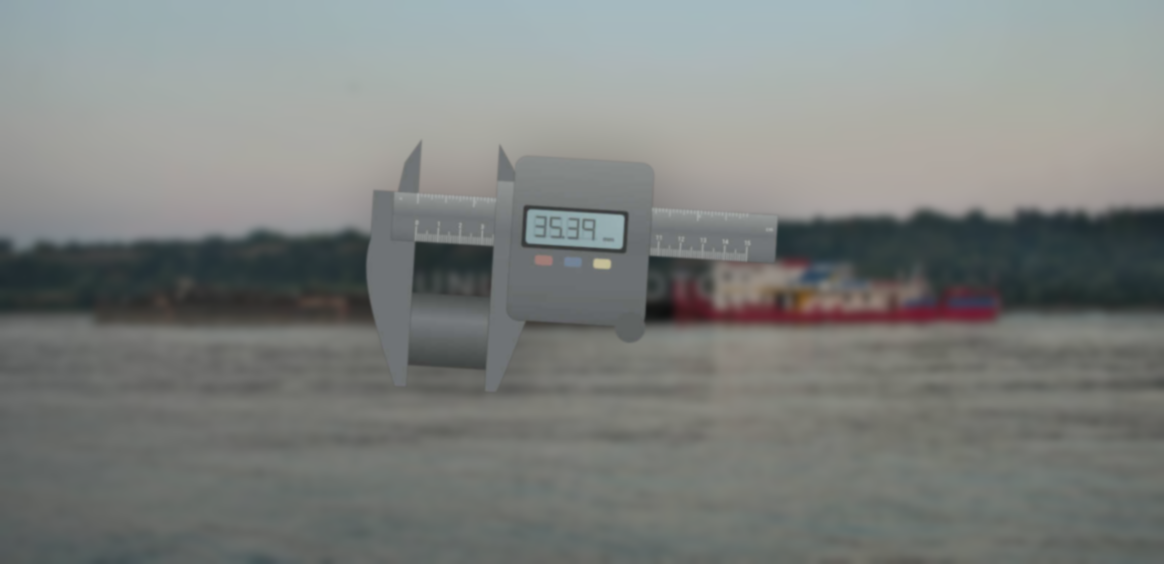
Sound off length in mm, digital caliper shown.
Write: 35.39 mm
